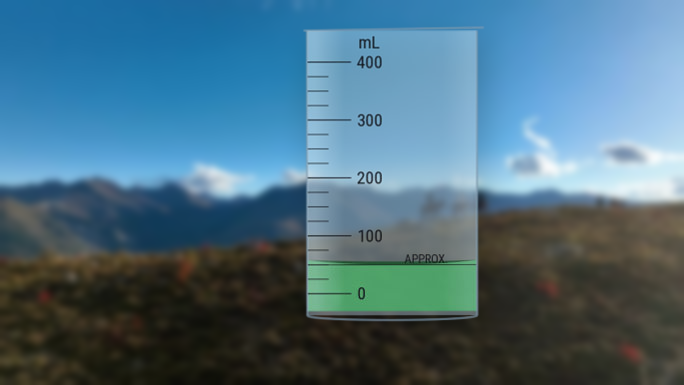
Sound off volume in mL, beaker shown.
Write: 50 mL
